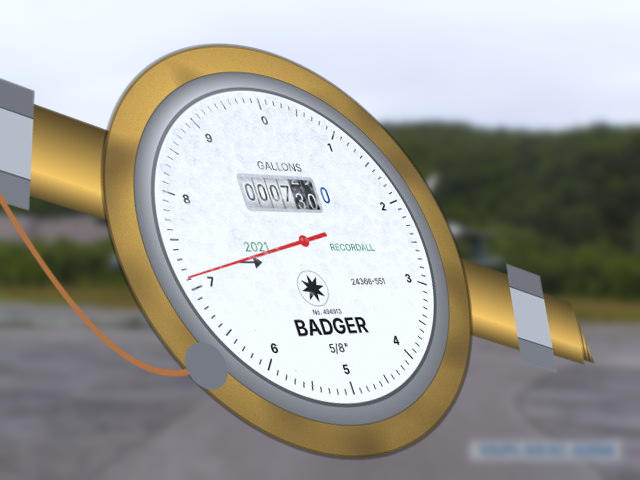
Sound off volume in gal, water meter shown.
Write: 7297.1 gal
